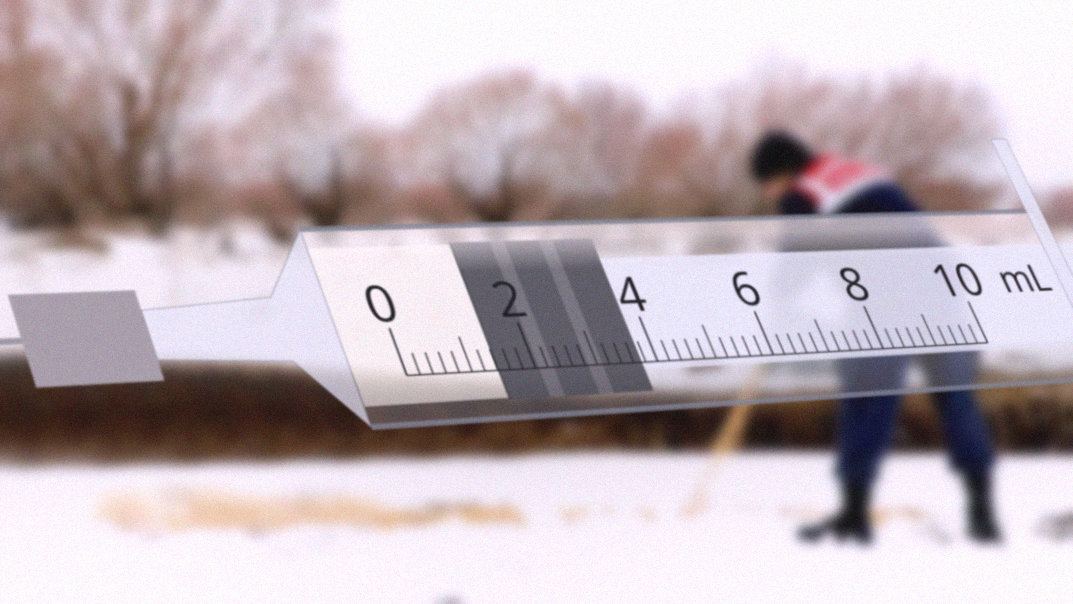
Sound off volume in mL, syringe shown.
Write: 1.4 mL
